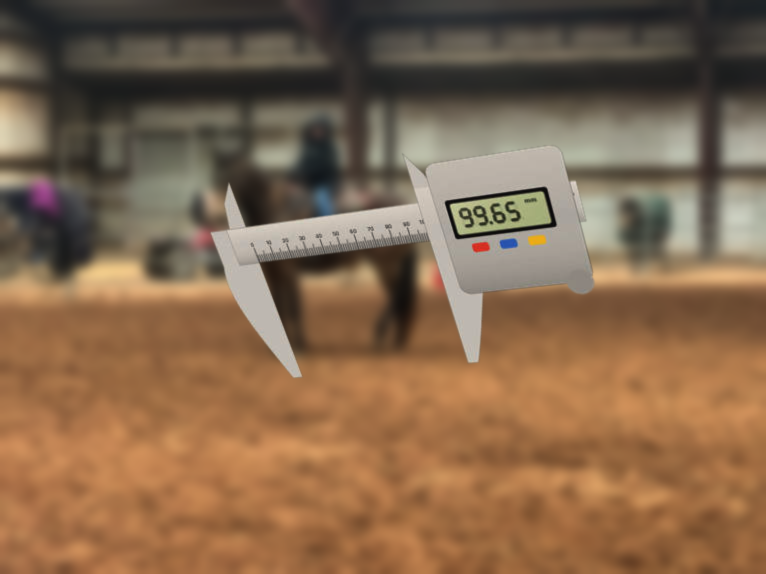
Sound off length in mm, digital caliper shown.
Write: 99.65 mm
